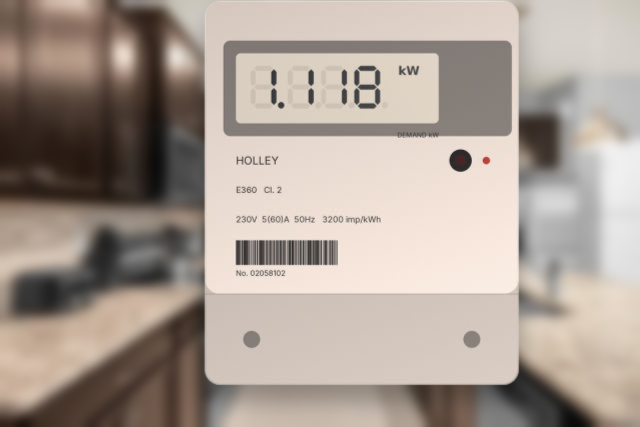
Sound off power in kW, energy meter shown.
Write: 1.118 kW
